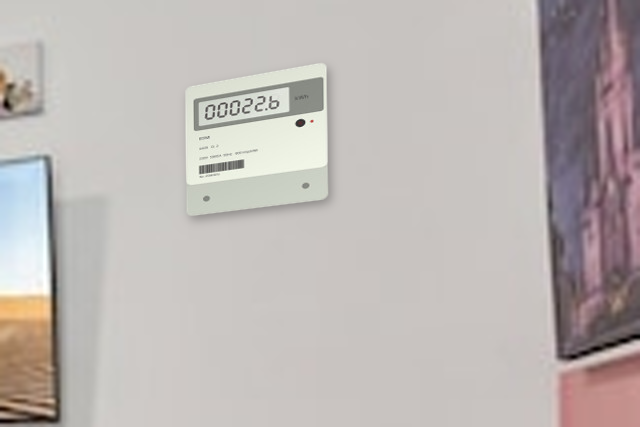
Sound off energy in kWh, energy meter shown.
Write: 22.6 kWh
